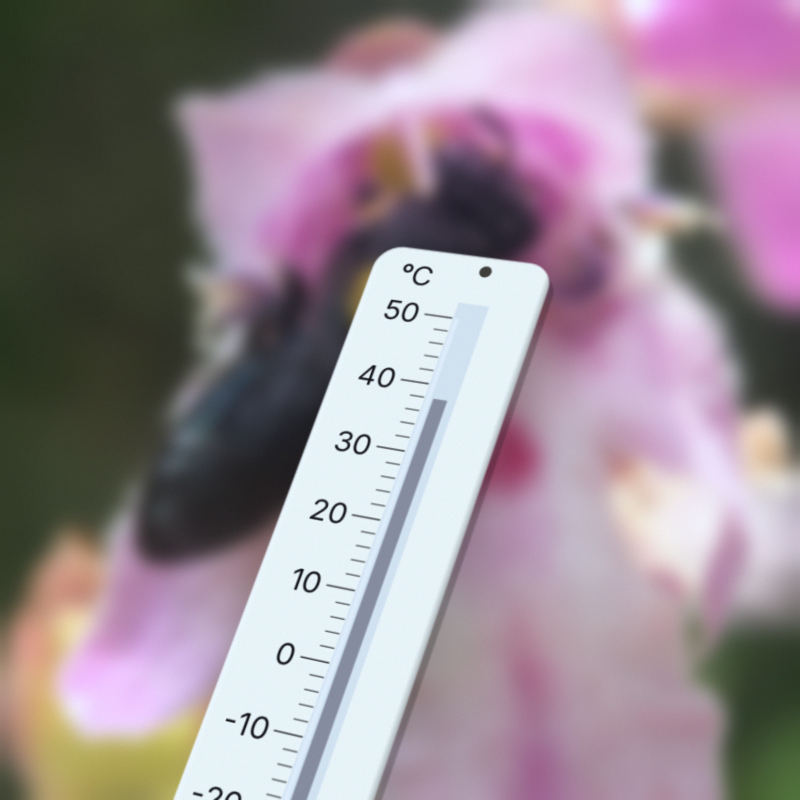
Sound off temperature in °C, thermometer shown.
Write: 38 °C
